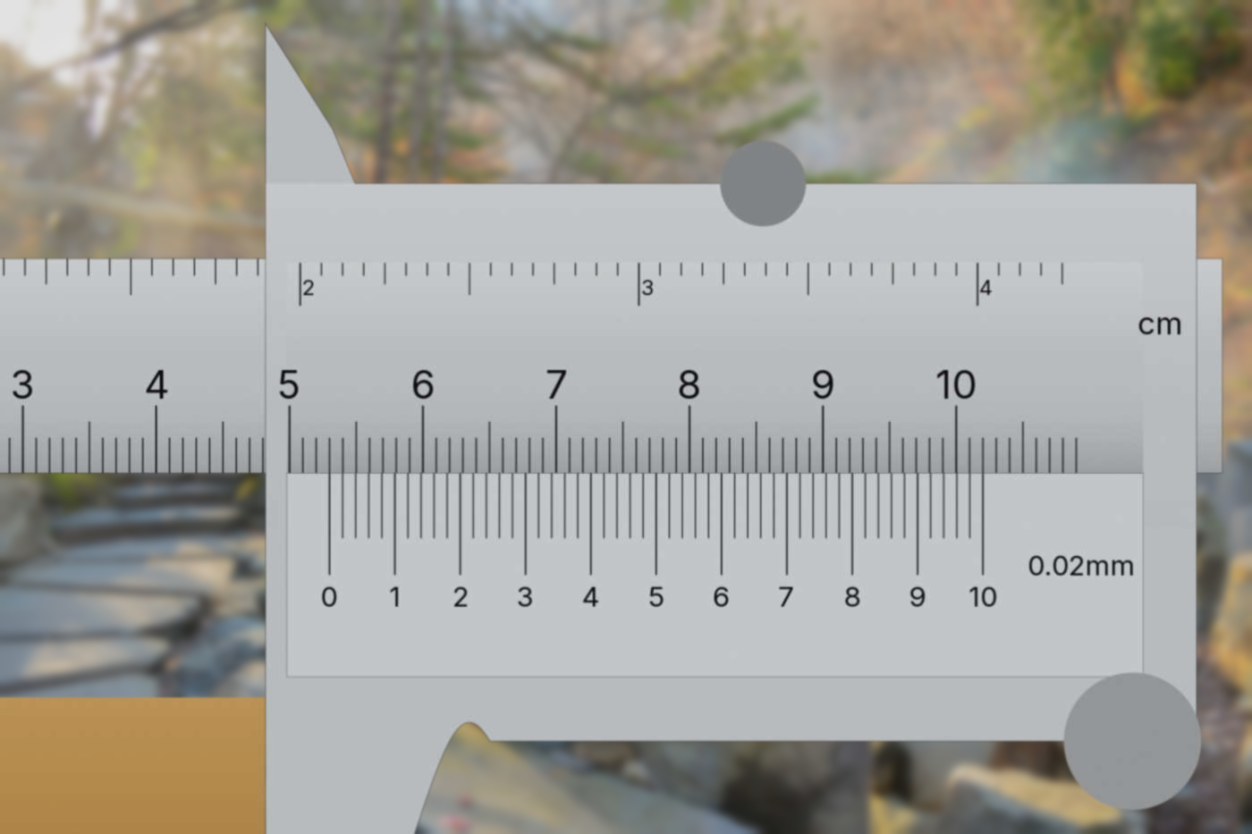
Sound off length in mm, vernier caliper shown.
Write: 53.0 mm
